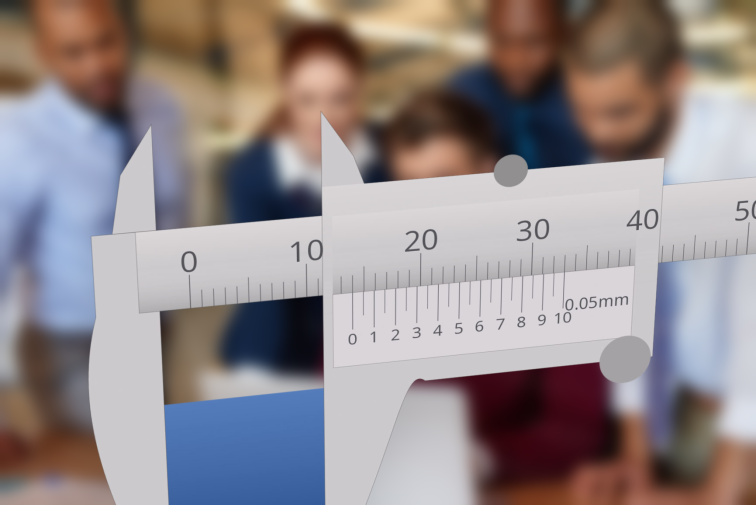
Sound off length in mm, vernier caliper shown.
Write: 14.0 mm
